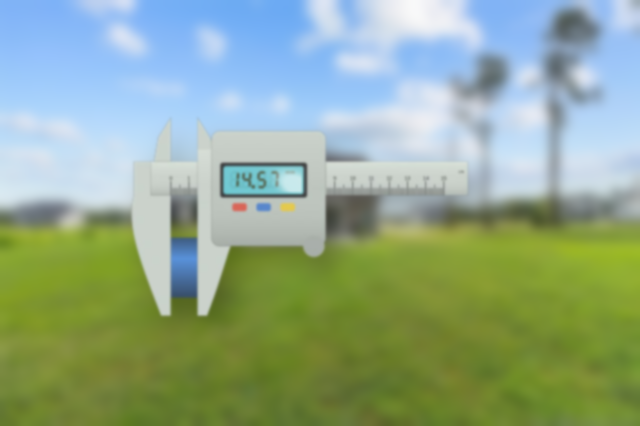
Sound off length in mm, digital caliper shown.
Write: 14.57 mm
